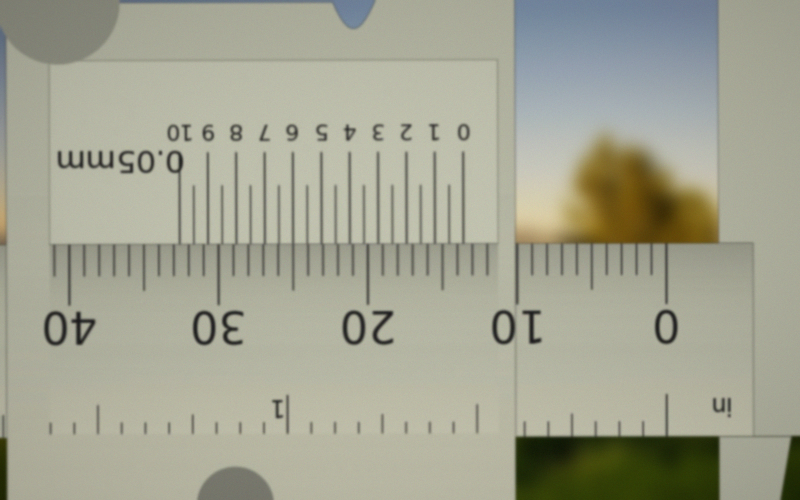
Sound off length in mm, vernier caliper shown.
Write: 13.6 mm
